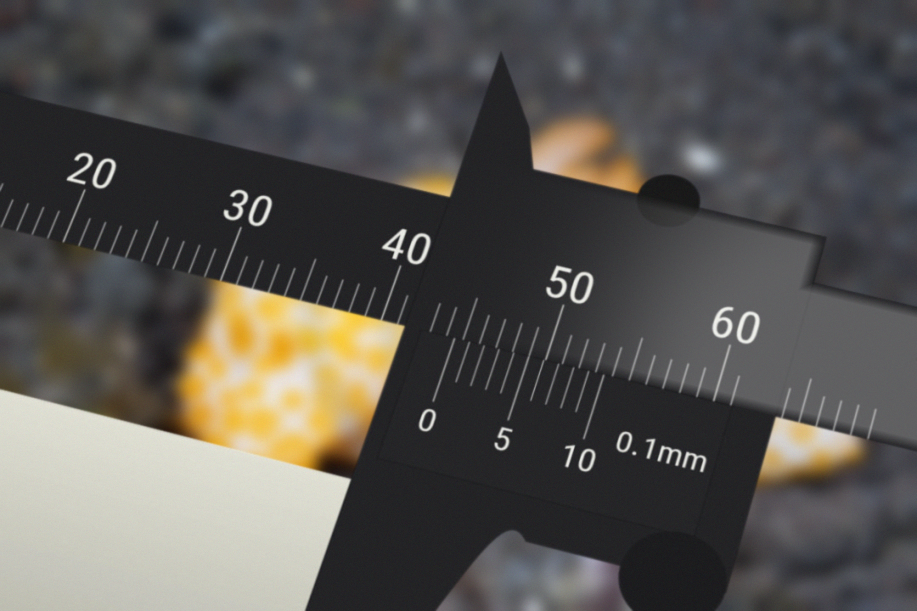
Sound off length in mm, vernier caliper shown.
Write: 44.5 mm
